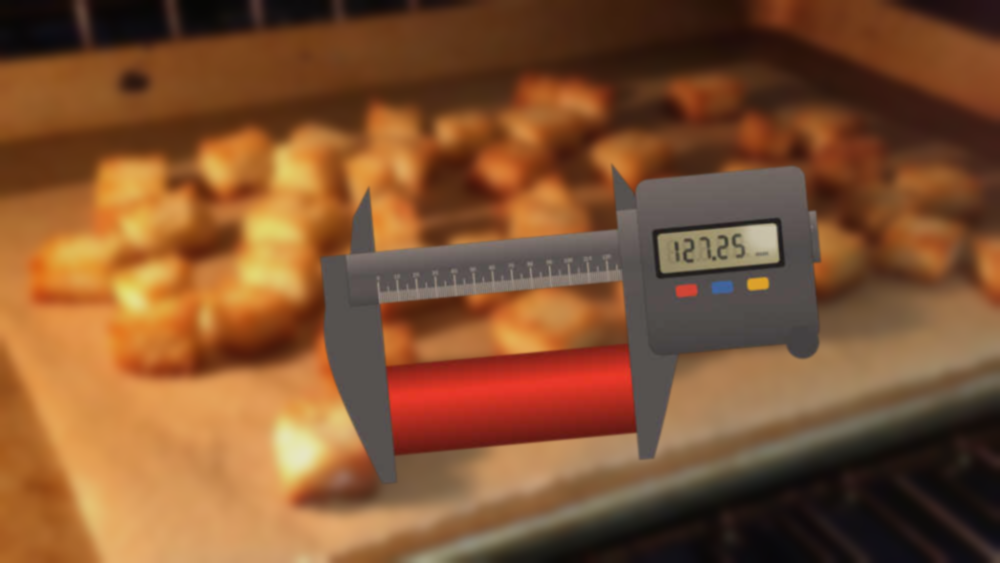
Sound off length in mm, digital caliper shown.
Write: 127.25 mm
